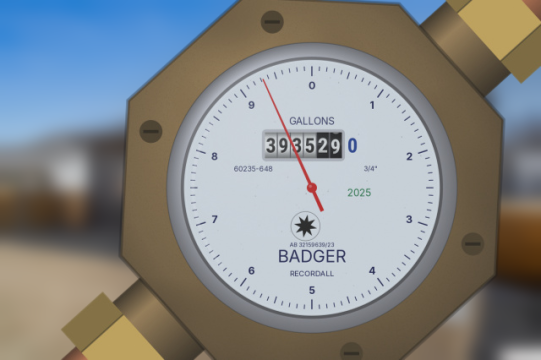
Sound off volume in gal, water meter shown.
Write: 3935289.3 gal
